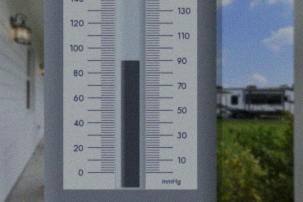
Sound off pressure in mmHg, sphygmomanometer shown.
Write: 90 mmHg
